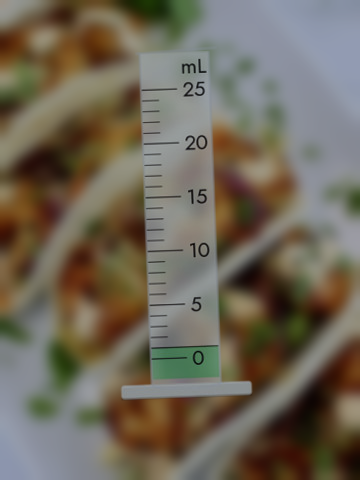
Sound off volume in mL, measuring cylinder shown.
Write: 1 mL
